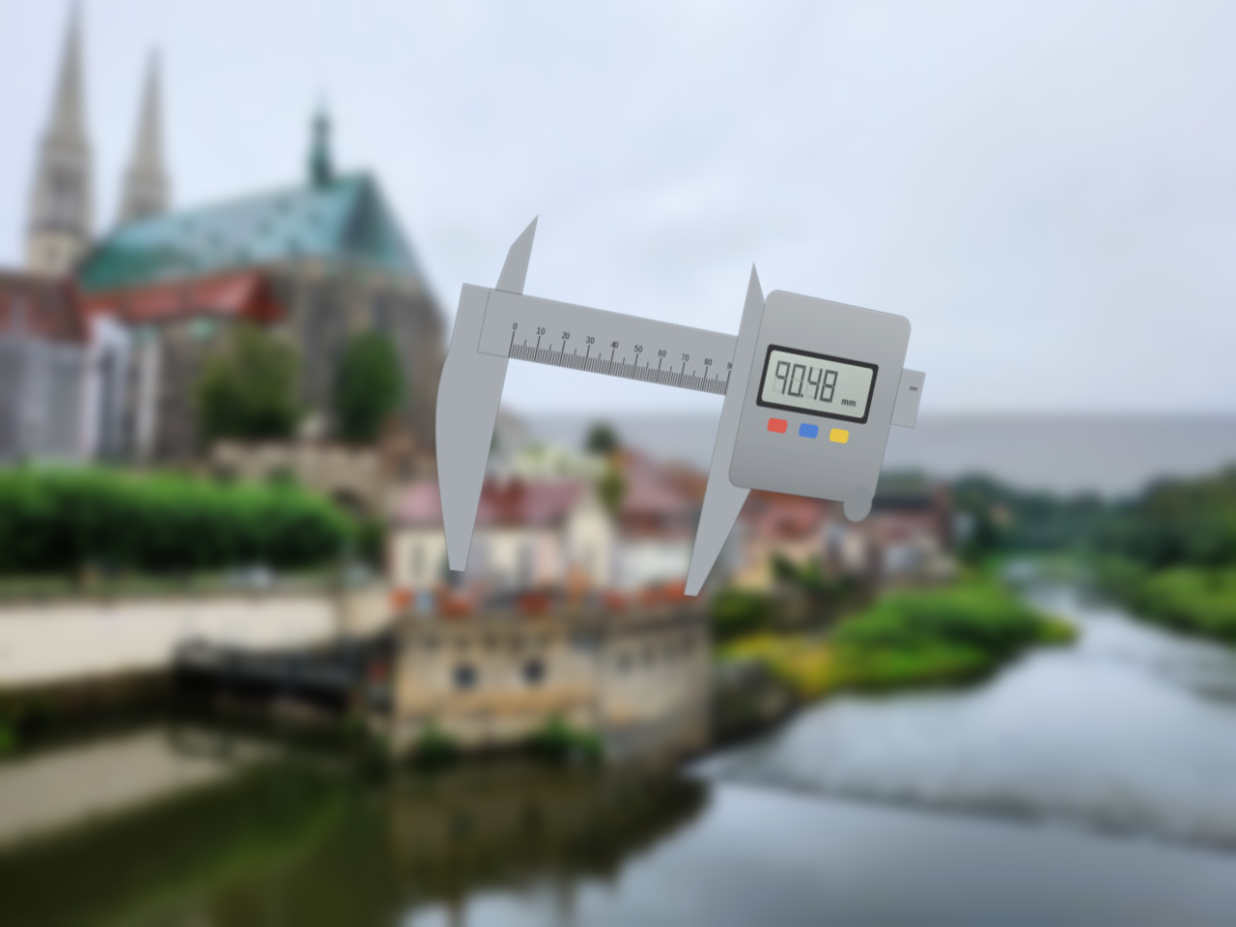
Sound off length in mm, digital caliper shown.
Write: 90.48 mm
